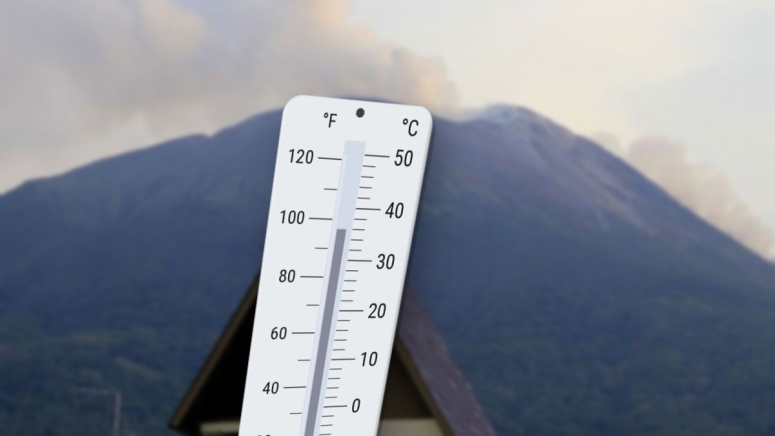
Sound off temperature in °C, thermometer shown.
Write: 36 °C
